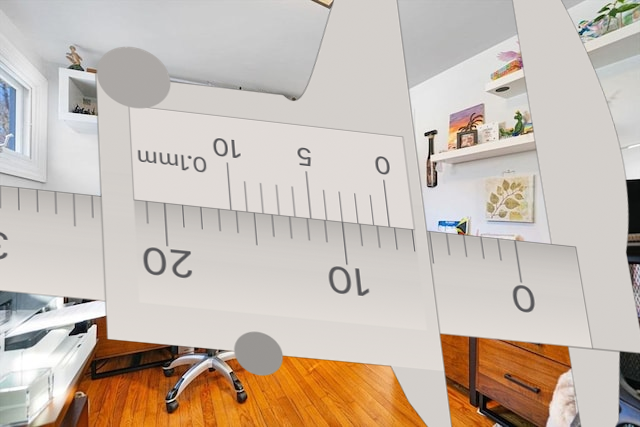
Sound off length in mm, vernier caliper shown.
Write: 7.3 mm
